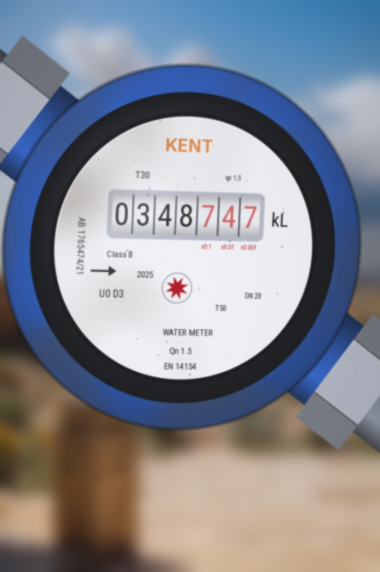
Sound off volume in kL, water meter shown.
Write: 348.747 kL
